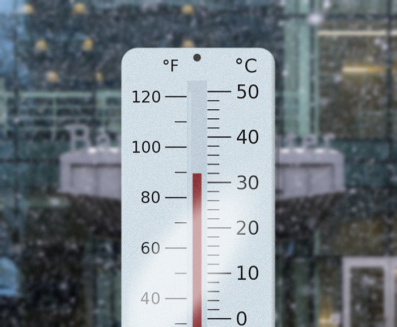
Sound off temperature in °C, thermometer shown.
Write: 32 °C
